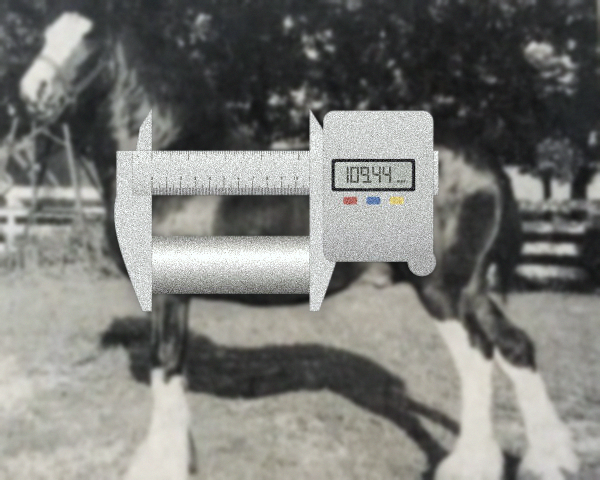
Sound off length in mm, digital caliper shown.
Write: 109.44 mm
